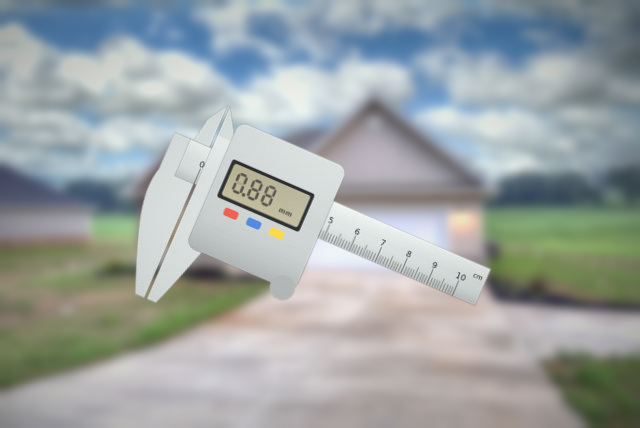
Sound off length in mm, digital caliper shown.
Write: 0.88 mm
